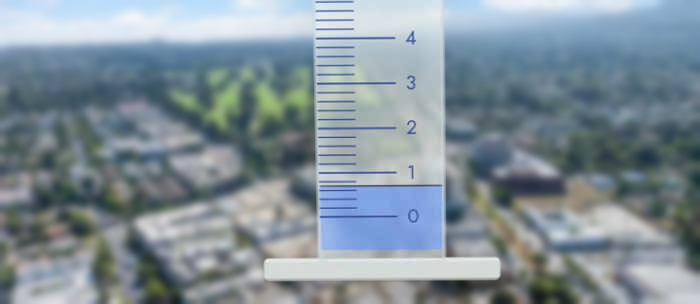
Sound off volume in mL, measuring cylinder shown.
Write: 0.7 mL
